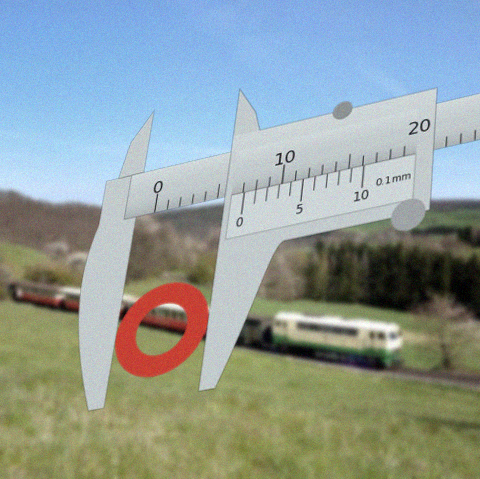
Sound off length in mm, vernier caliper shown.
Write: 7.1 mm
